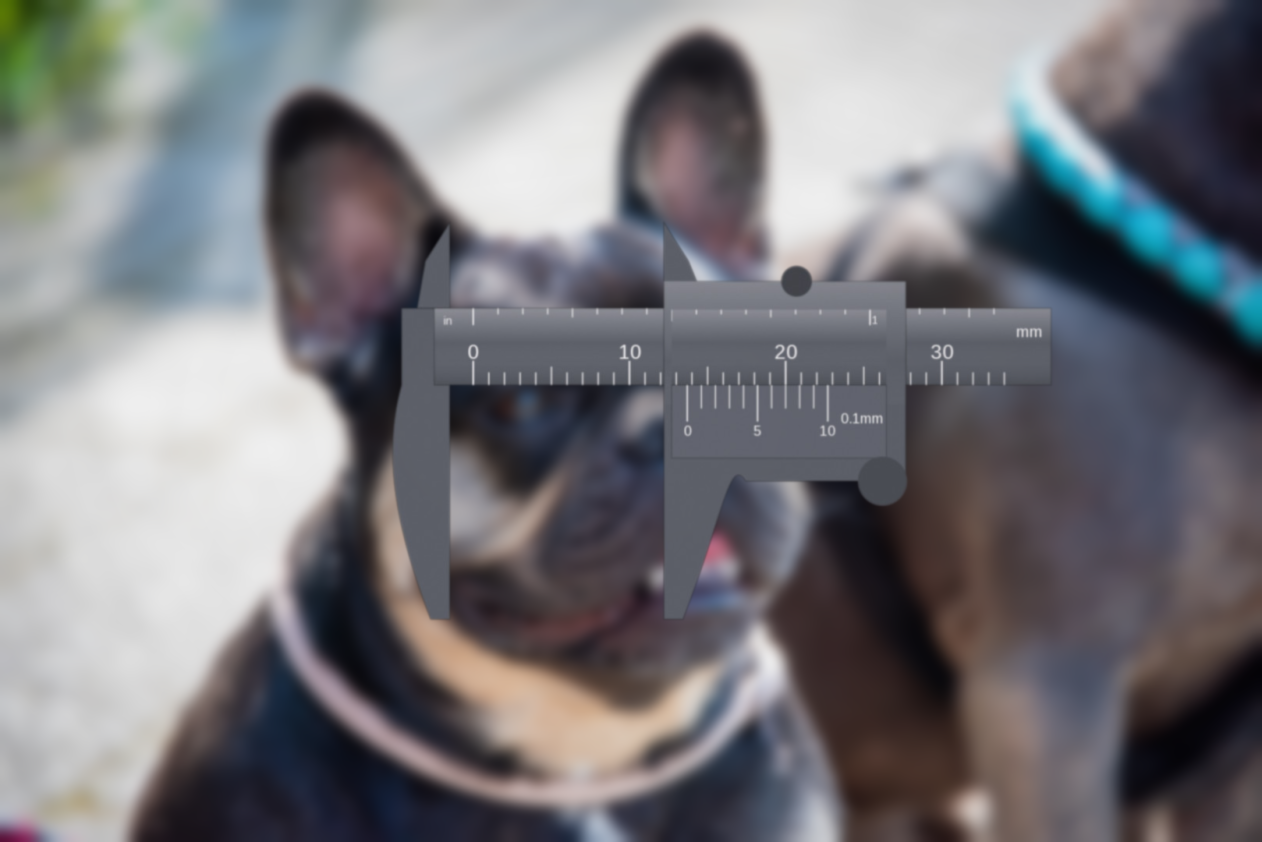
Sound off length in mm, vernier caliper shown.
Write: 13.7 mm
